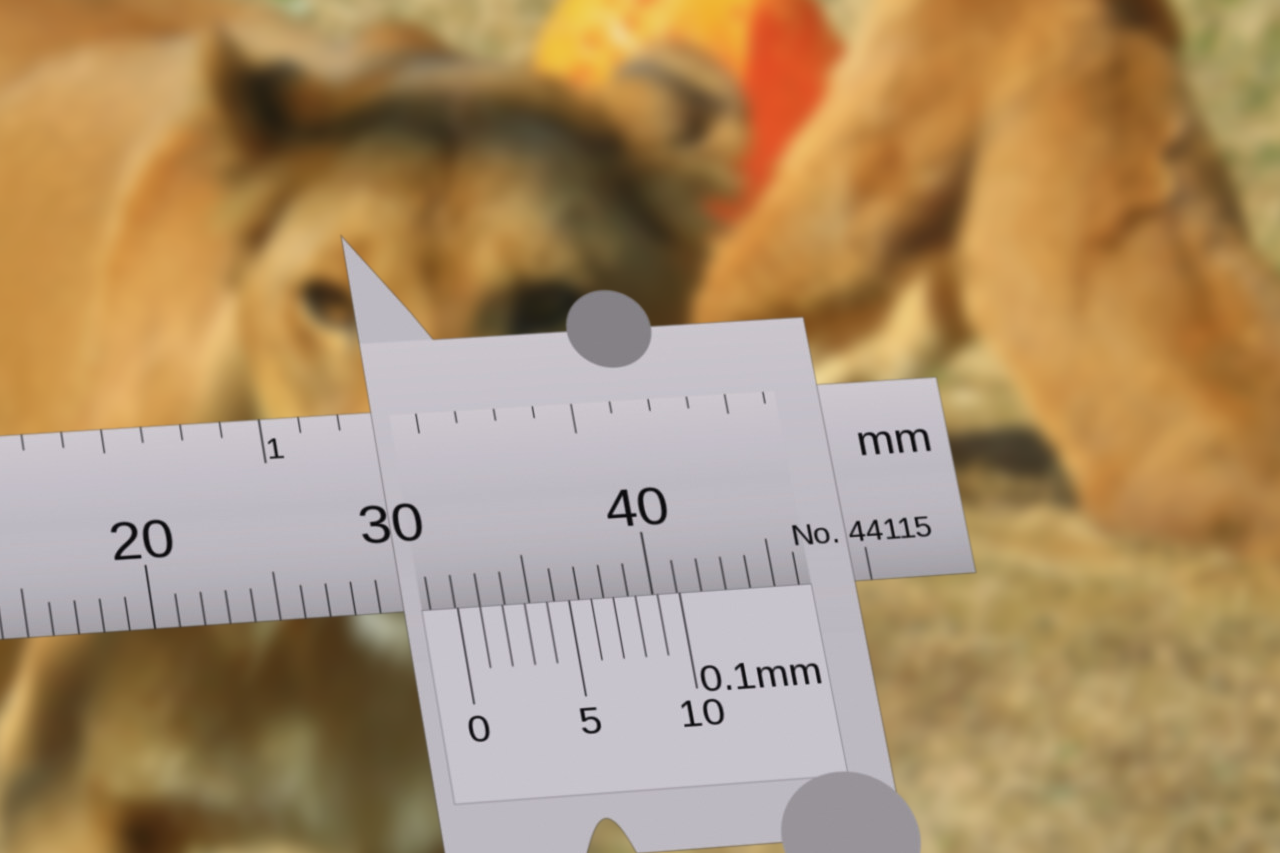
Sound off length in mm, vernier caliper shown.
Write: 32.1 mm
